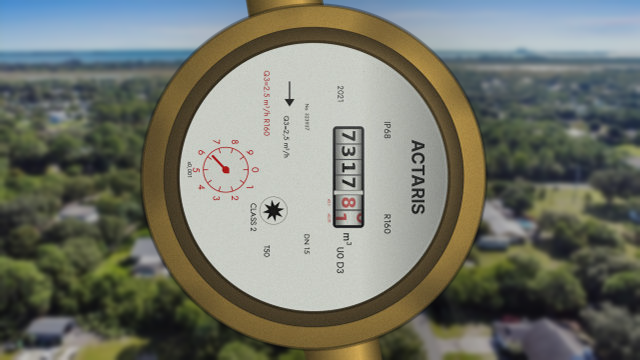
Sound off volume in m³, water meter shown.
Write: 7317.806 m³
